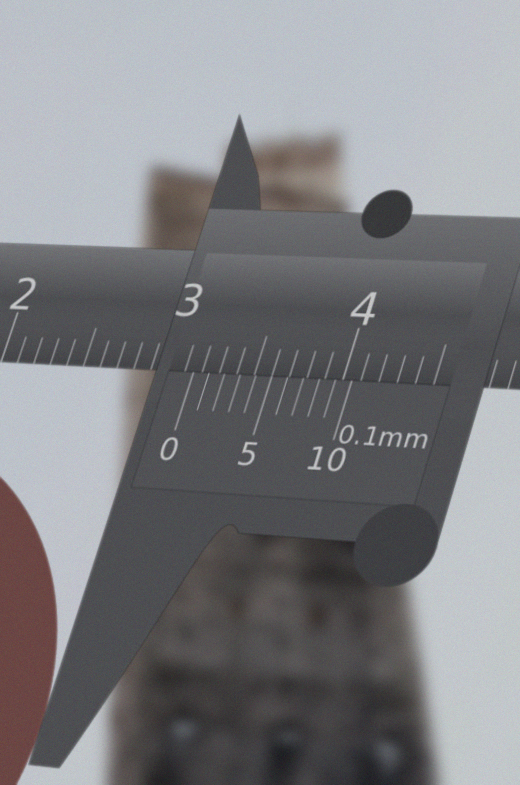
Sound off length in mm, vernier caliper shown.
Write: 31.5 mm
